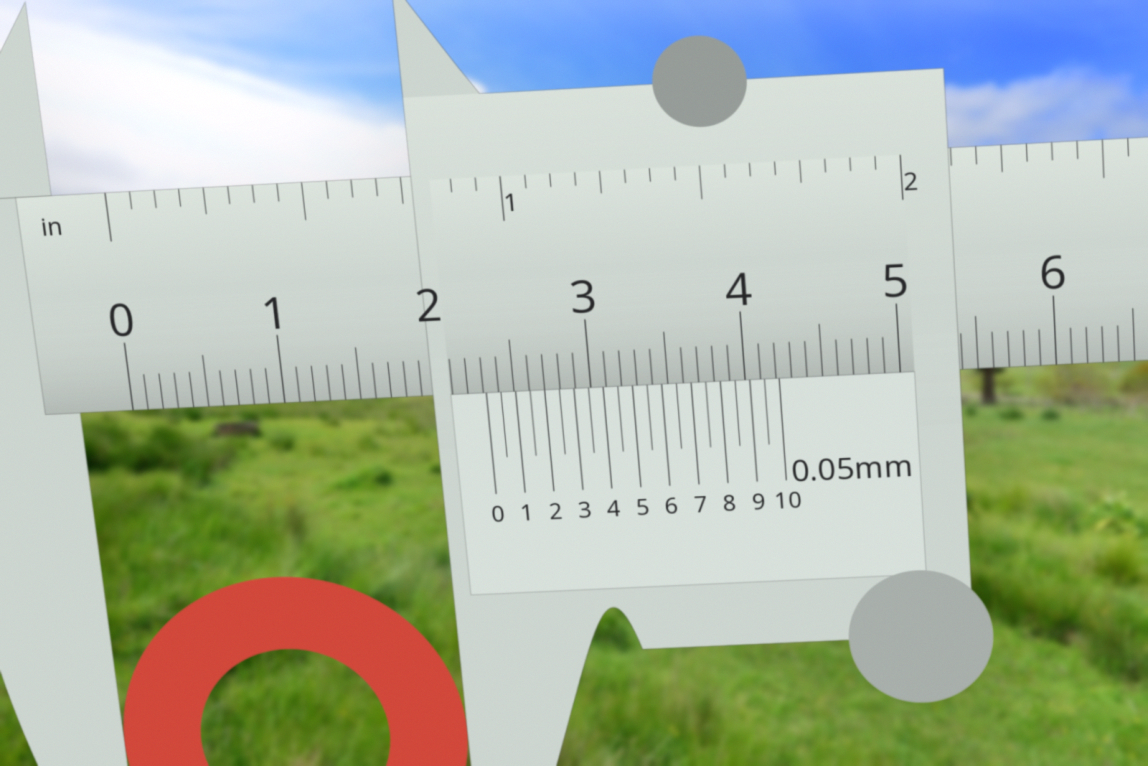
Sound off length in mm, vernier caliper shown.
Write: 23.2 mm
